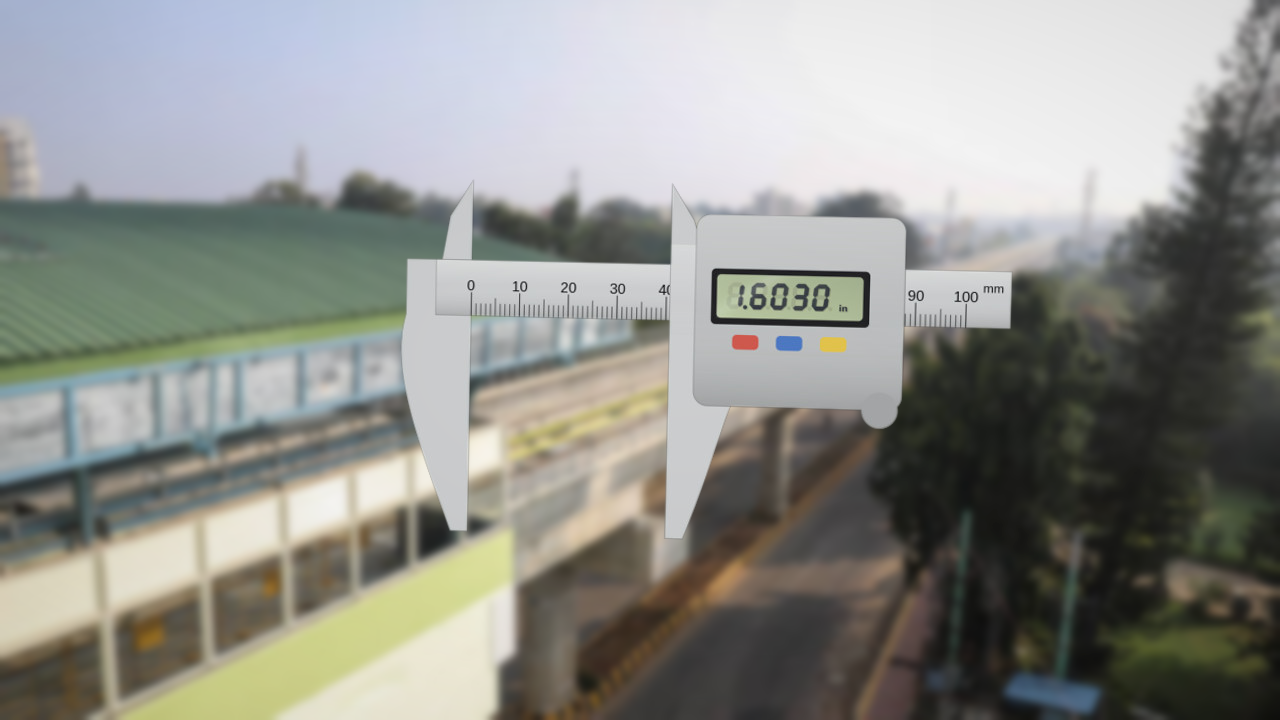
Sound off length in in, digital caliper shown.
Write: 1.6030 in
